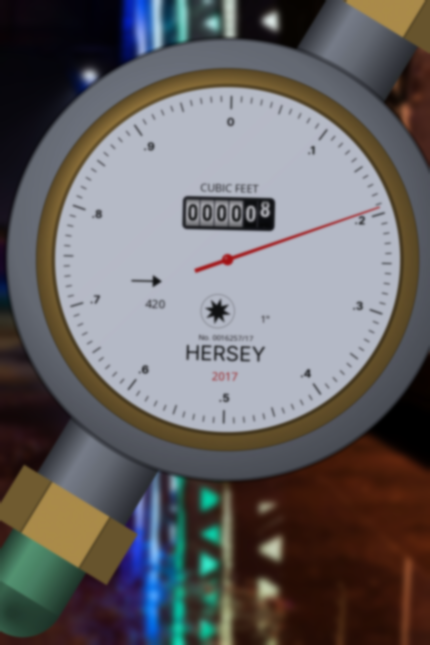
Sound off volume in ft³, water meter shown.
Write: 8.19 ft³
